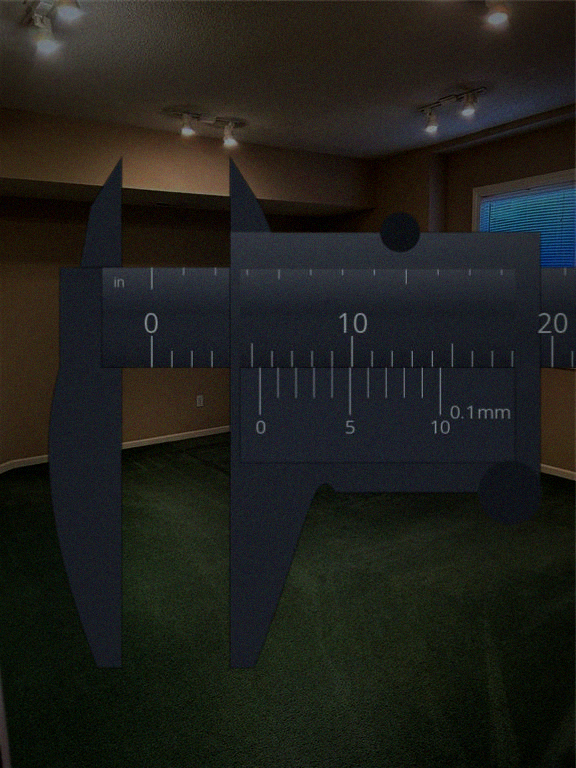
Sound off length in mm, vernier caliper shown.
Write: 5.4 mm
